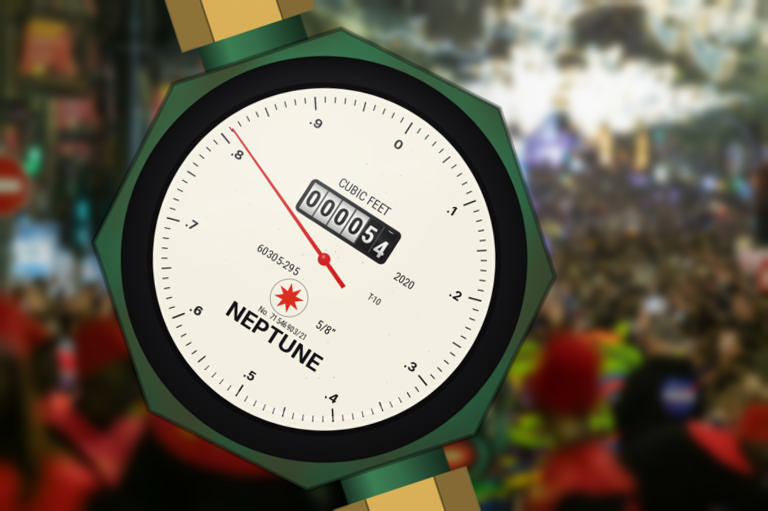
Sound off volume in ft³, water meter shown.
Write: 53.81 ft³
